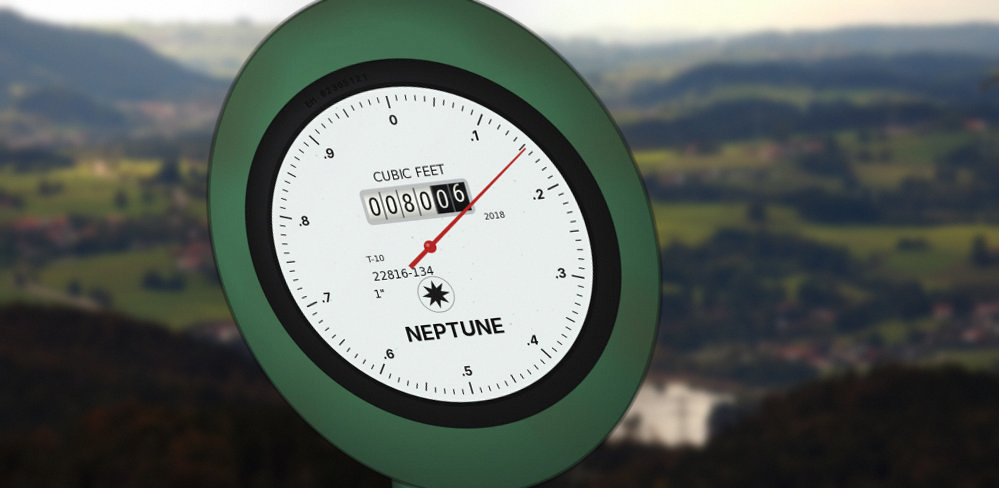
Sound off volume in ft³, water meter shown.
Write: 8006.15 ft³
